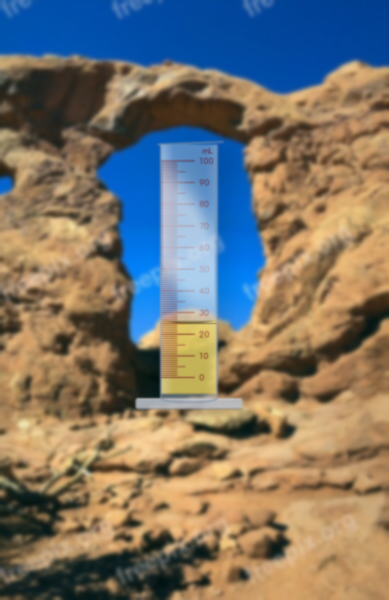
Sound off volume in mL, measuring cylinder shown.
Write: 25 mL
